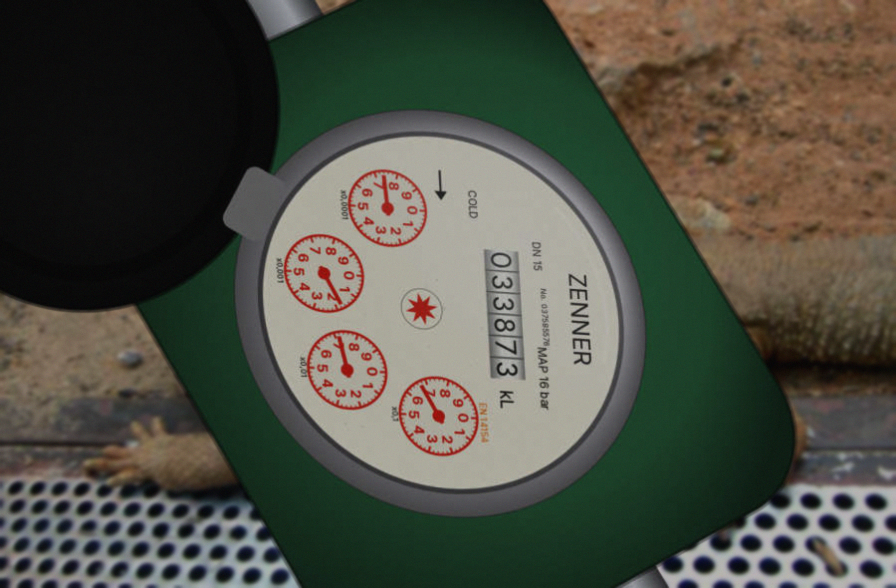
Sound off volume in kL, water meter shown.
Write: 33873.6717 kL
